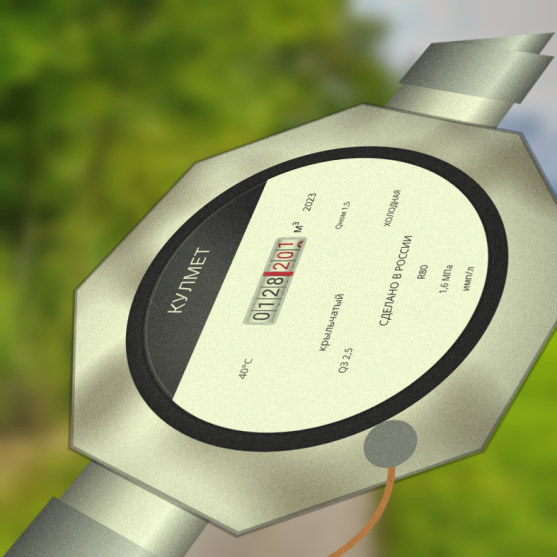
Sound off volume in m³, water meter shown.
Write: 128.201 m³
